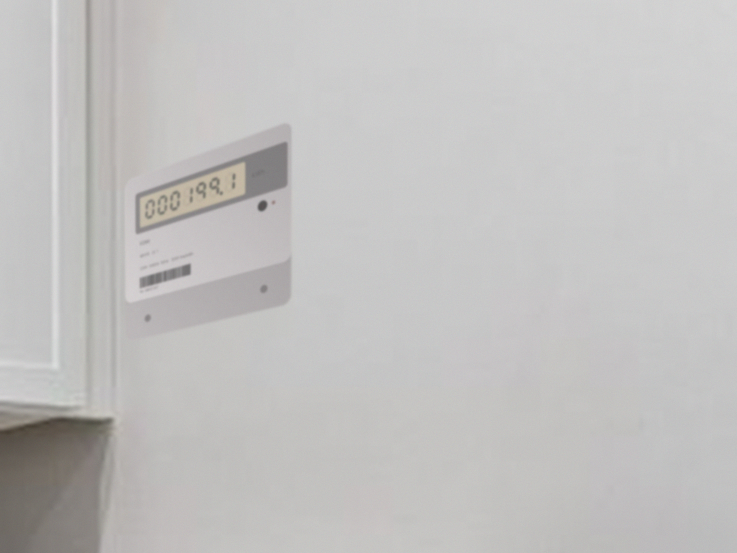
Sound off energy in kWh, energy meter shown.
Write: 199.1 kWh
